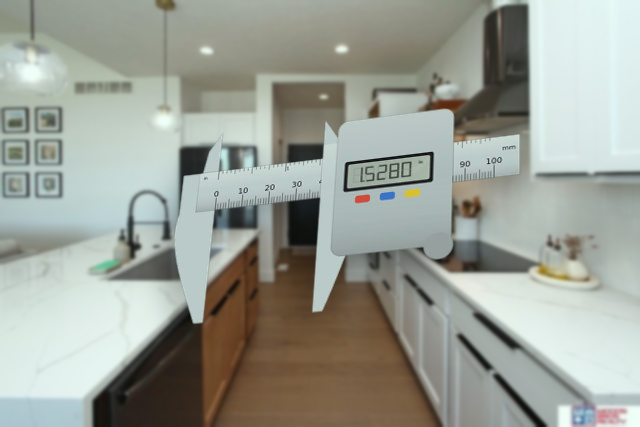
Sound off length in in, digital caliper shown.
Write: 1.5280 in
